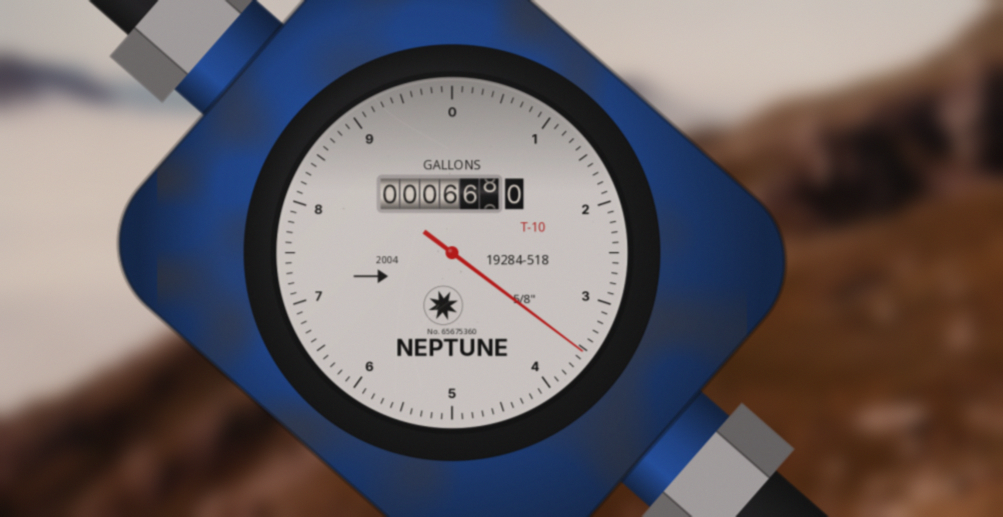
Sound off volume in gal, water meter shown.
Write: 6683.5 gal
